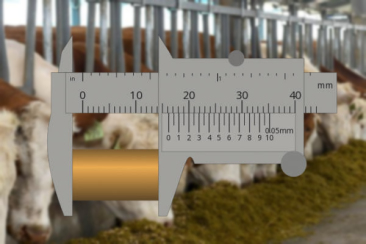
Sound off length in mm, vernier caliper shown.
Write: 16.2 mm
